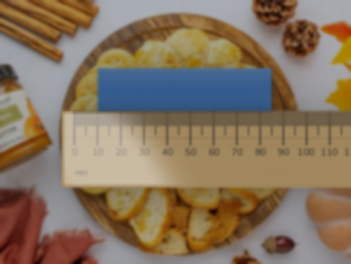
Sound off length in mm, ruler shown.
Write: 75 mm
